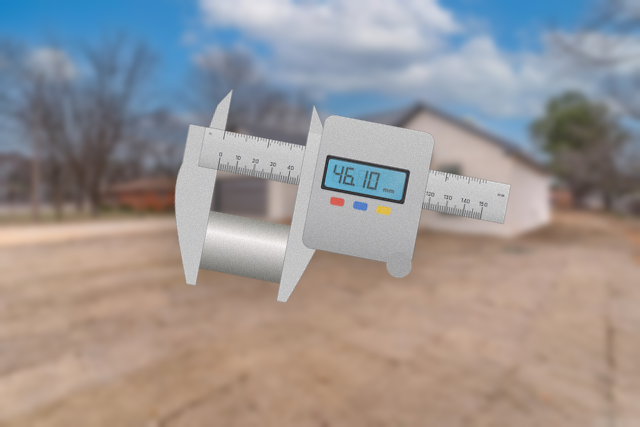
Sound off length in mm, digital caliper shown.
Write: 46.10 mm
